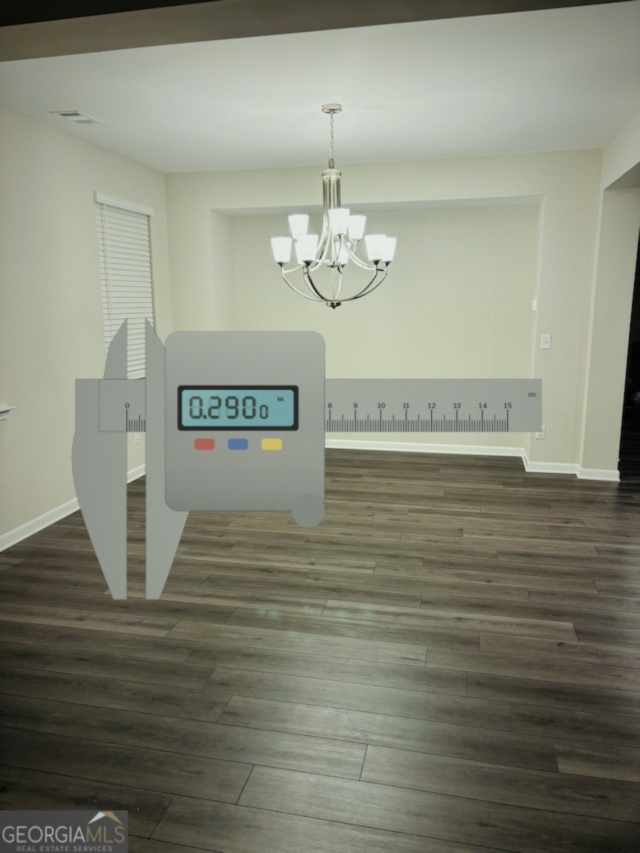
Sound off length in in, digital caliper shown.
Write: 0.2900 in
